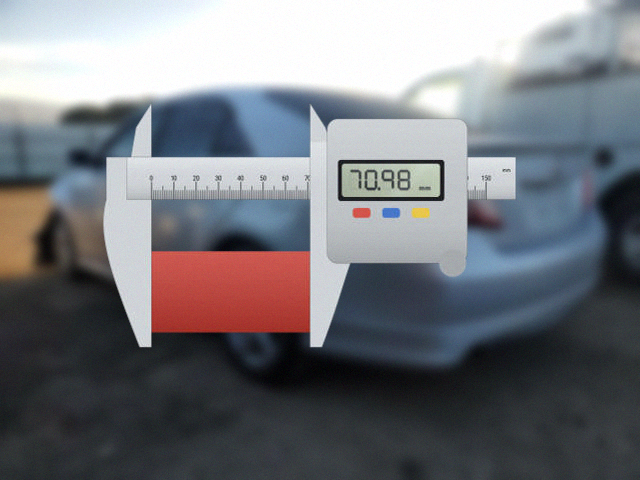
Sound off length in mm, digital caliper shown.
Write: 70.98 mm
